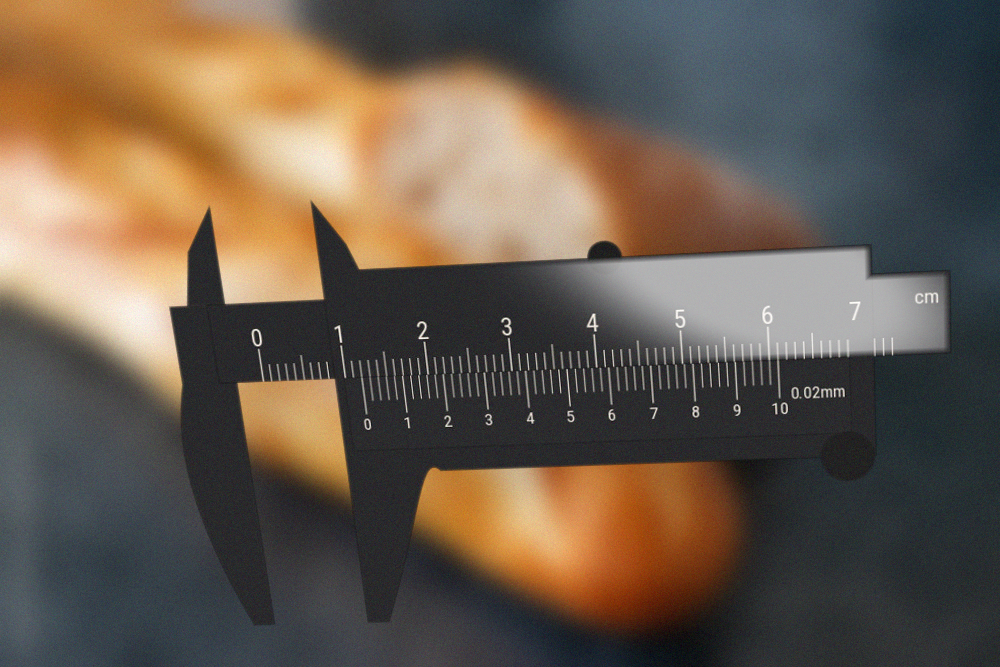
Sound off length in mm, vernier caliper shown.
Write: 12.0 mm
